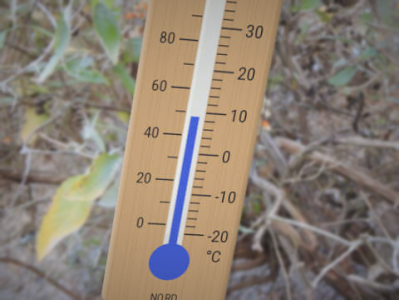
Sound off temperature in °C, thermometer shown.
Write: 9 °C
